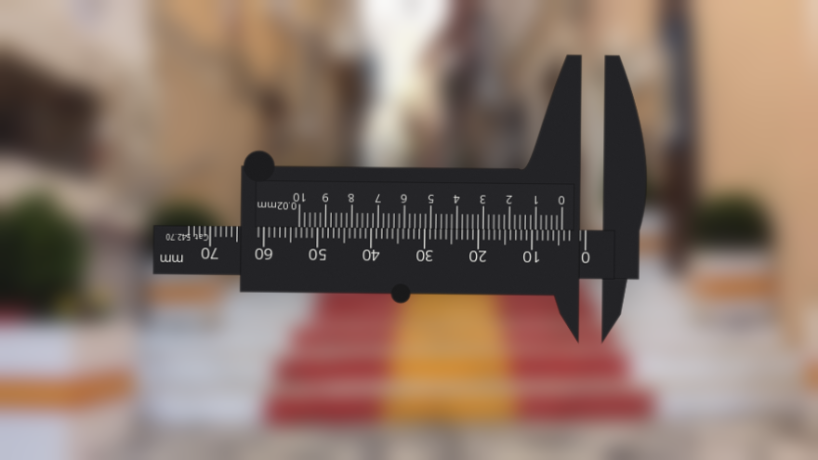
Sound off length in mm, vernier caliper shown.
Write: 4.4 mm
